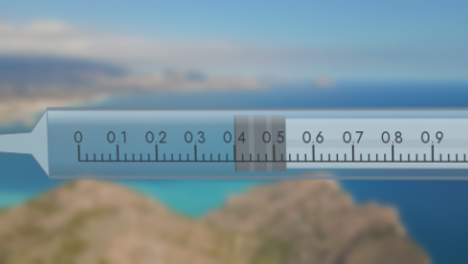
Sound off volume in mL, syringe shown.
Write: 0.4 mL
